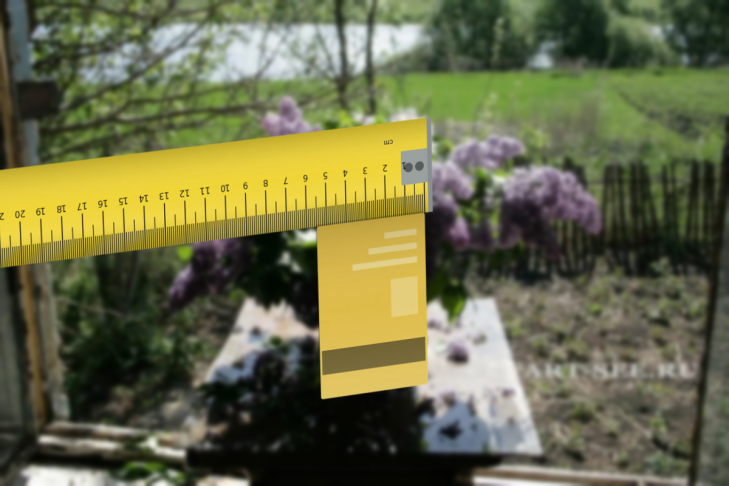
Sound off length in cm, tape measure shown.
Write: 5.5 cm
